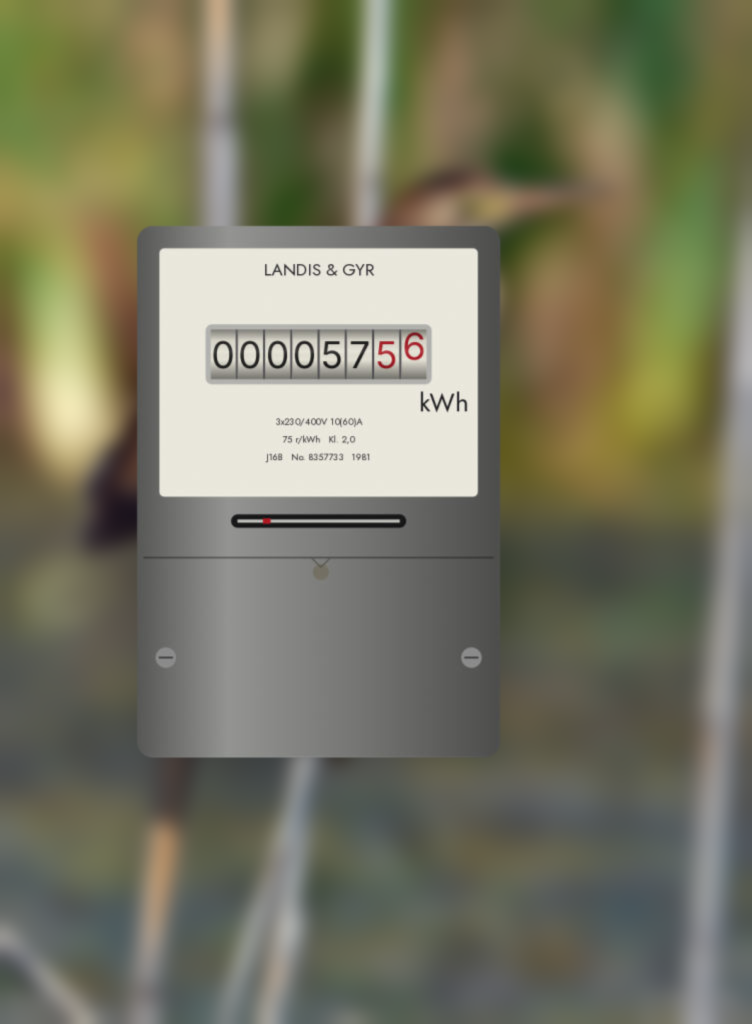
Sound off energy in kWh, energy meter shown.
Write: 57.56 kWh
